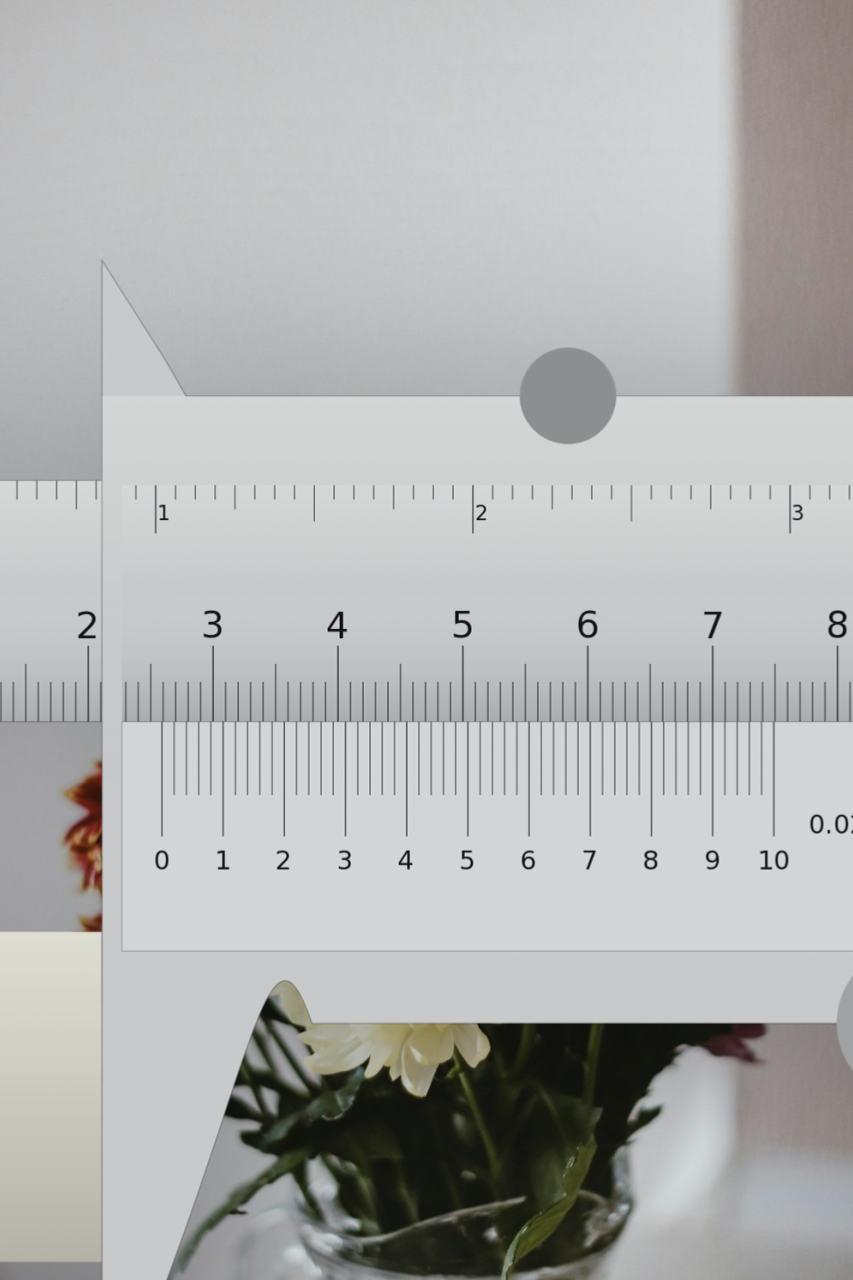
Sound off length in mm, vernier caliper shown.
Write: 25.9 mm
